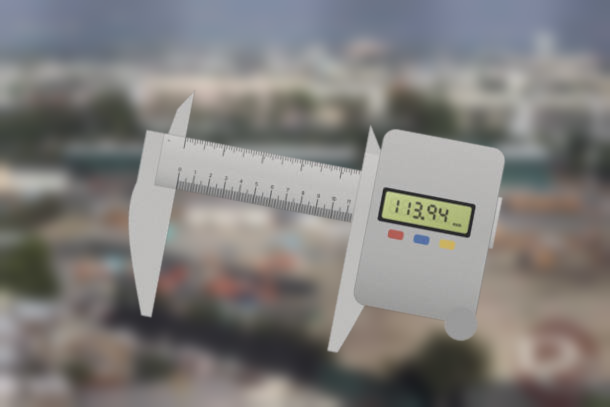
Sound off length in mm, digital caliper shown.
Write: 113.94 mm
